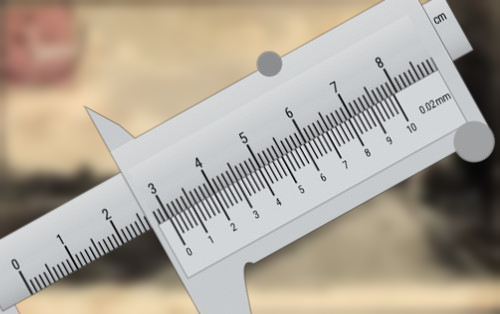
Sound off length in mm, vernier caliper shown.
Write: 30.2 mm
